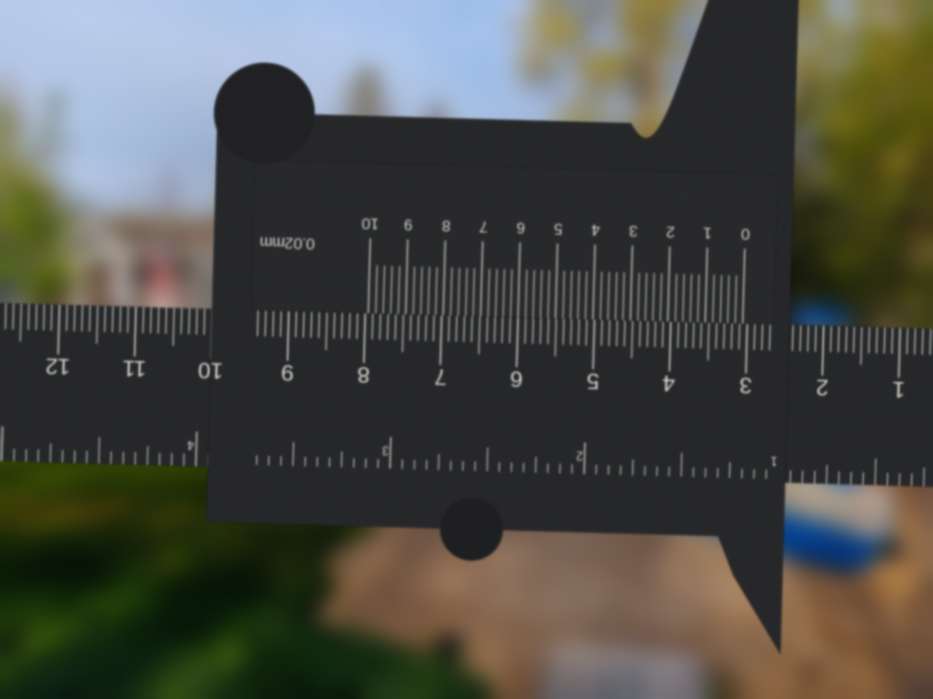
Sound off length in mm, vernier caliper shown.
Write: 30.6 mm
